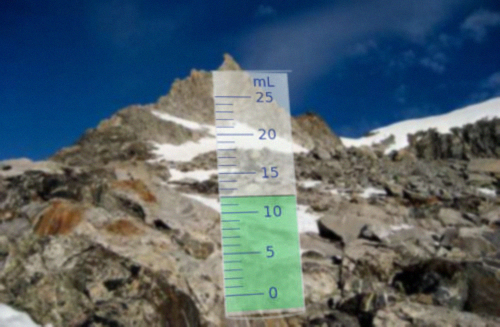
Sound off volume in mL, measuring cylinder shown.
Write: 12 mL
